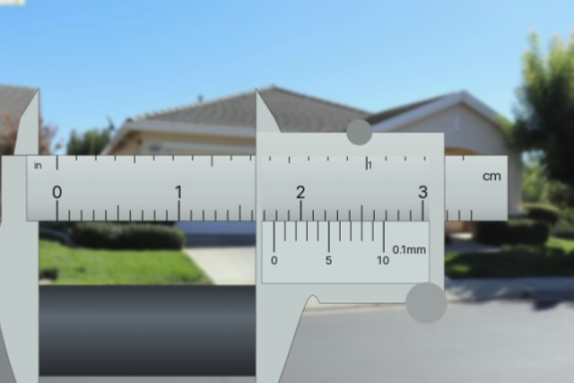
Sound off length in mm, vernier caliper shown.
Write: 17.8 mm
